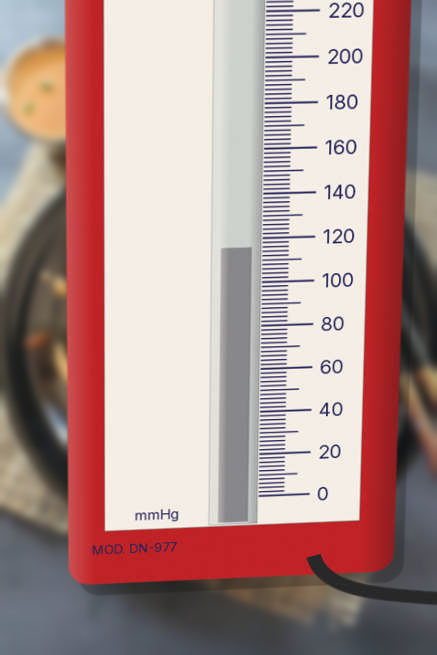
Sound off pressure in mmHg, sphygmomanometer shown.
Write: 116 mmHg
